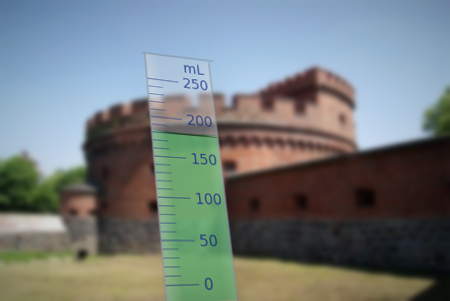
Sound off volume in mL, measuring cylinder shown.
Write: 180 mL
